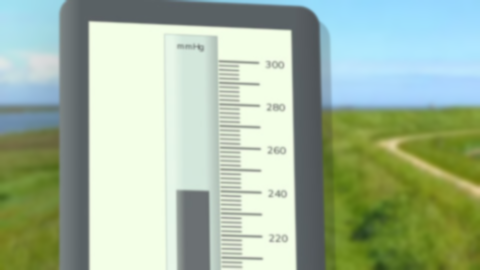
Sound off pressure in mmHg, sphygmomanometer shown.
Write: 240 mmHg
